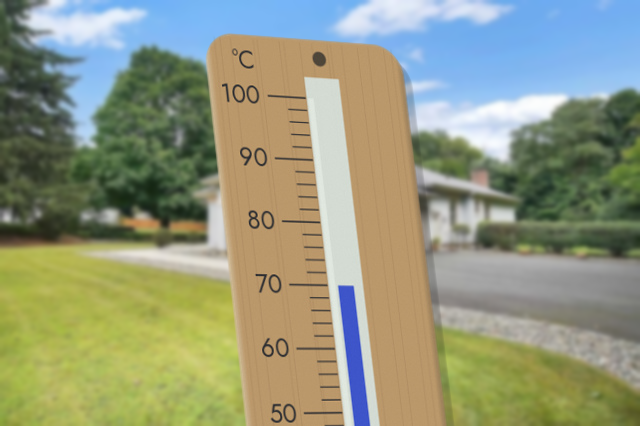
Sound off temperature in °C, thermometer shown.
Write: 70 °C
